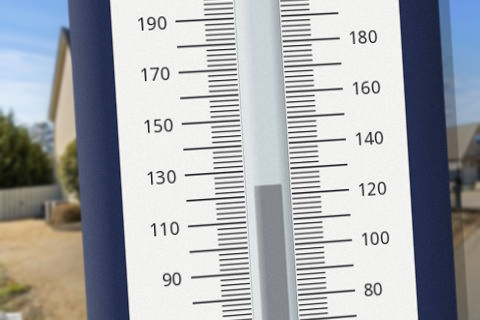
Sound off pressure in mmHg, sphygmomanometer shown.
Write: 124 mmHg
